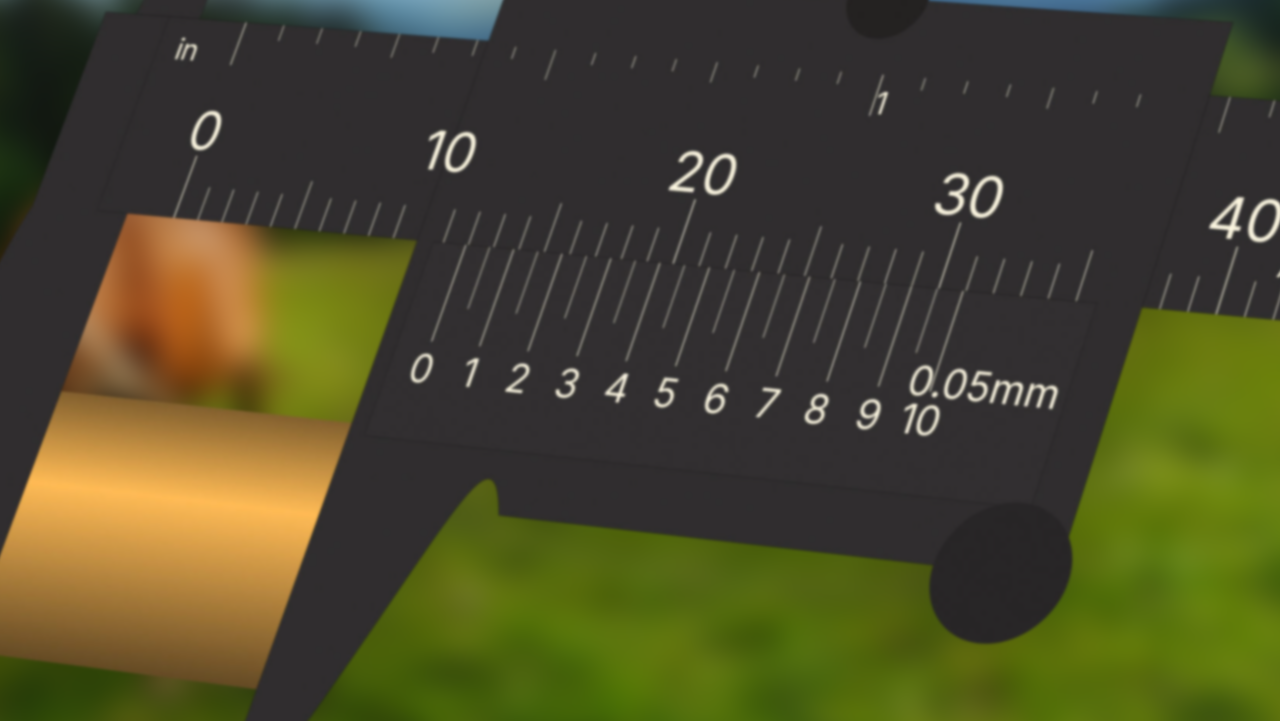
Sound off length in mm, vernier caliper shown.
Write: 11.9 mm
